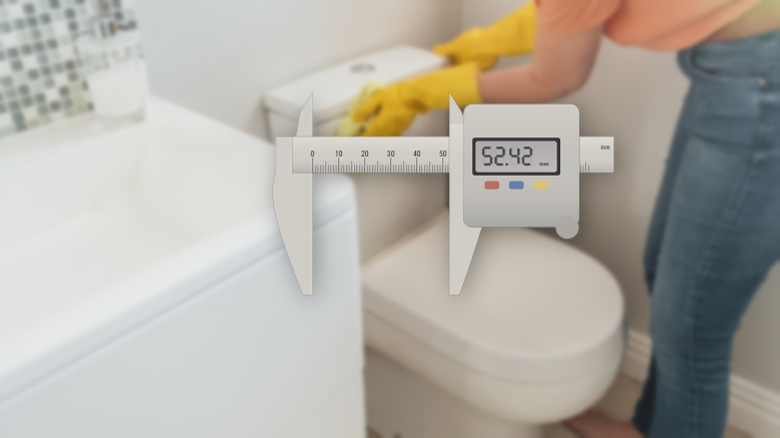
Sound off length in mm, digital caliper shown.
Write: 52.42 mm
